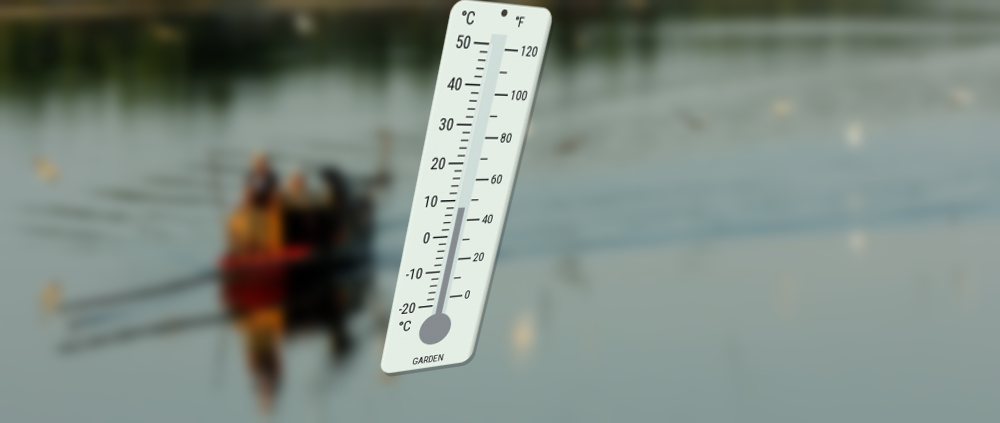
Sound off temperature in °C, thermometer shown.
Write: 8 °C
